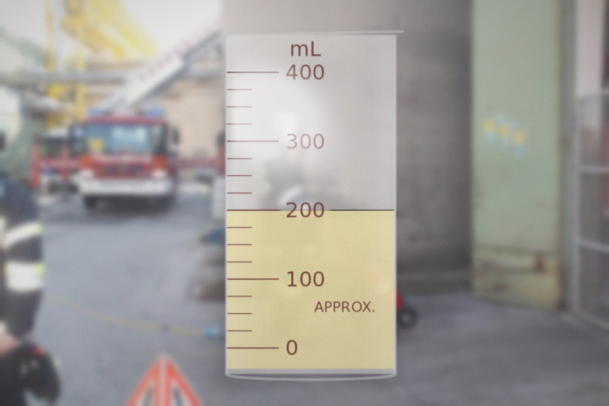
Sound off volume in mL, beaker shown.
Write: 200 mL
